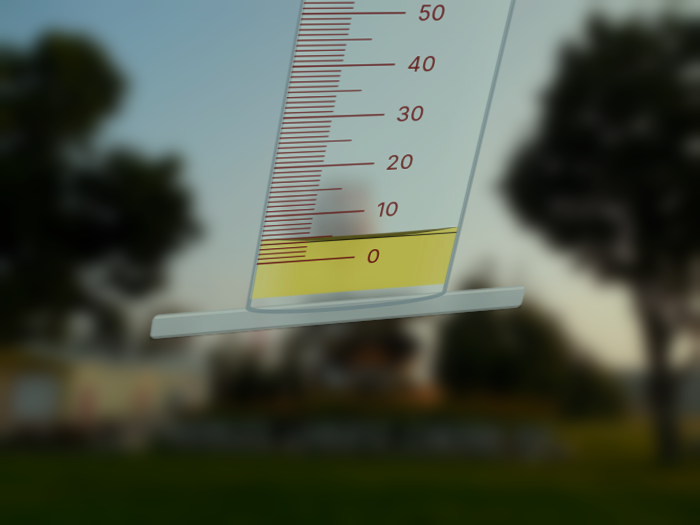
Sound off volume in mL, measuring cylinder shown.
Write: 4 mL
